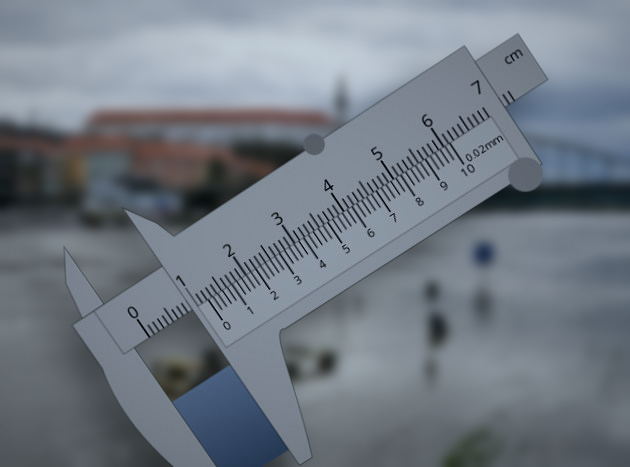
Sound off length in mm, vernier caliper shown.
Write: 12.2 mm
